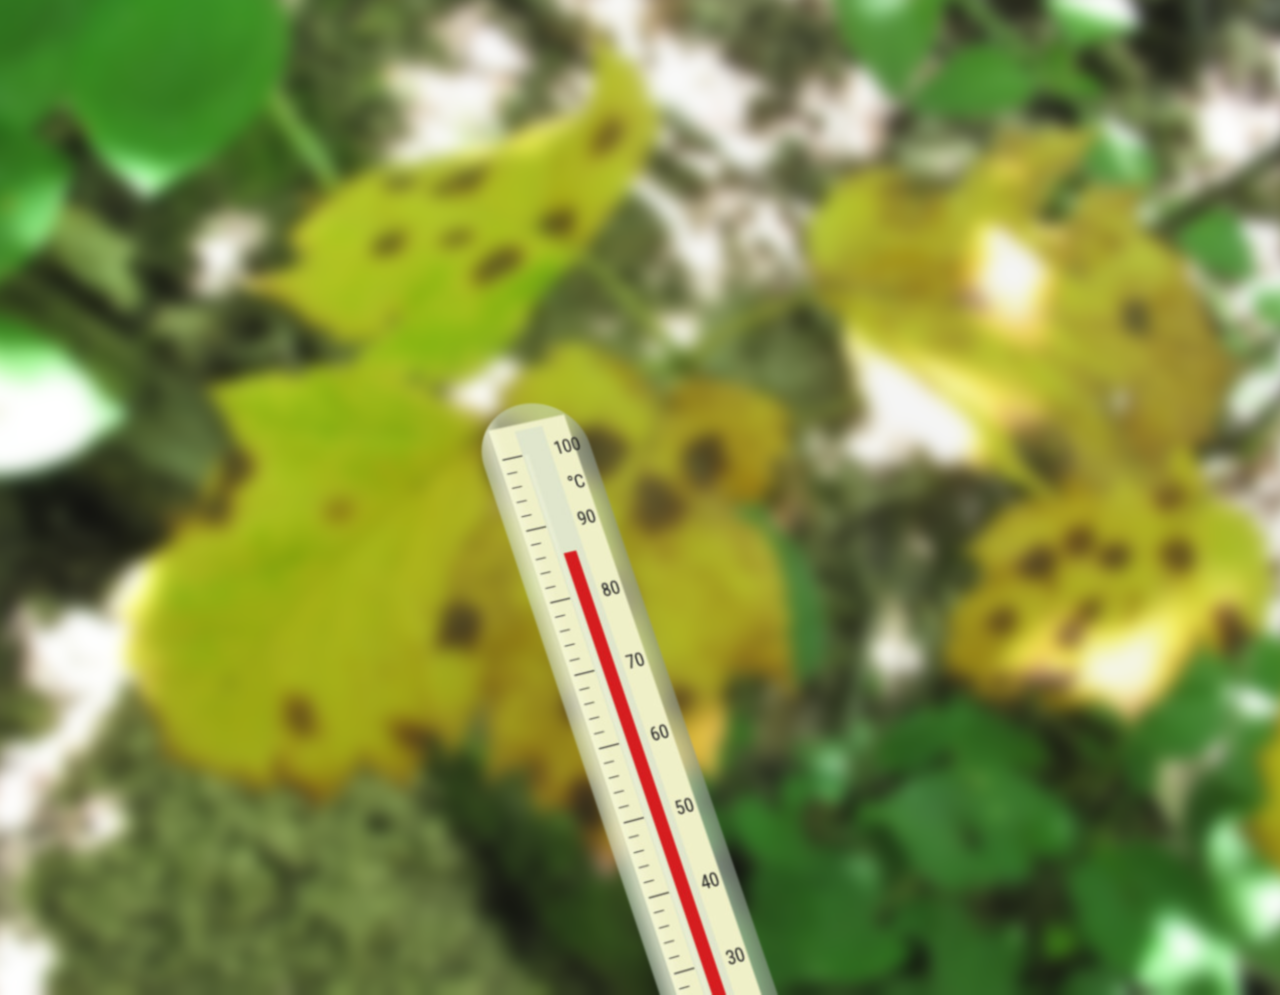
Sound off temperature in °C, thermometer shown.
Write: 86 °C
